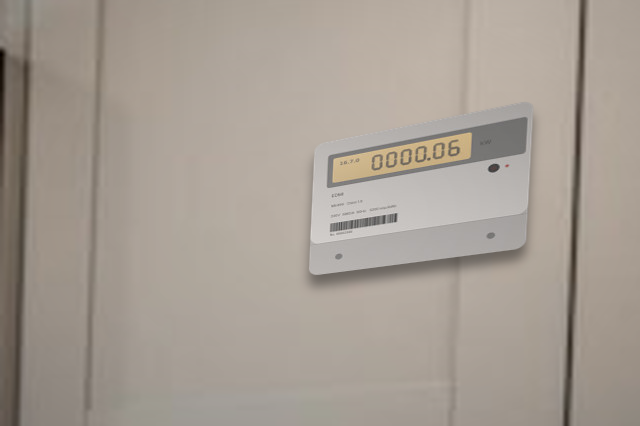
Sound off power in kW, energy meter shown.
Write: 0.06 kW
